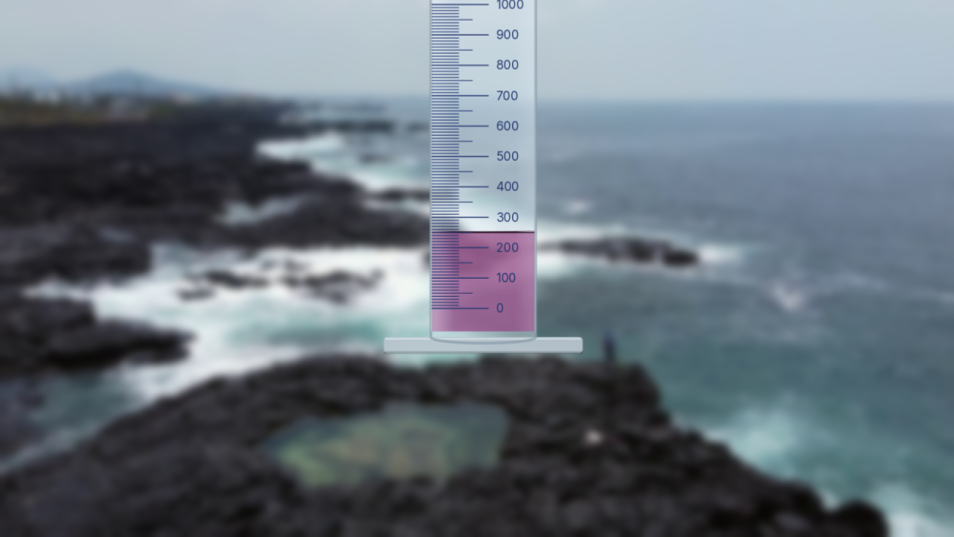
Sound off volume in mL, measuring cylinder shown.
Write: 250 mL
